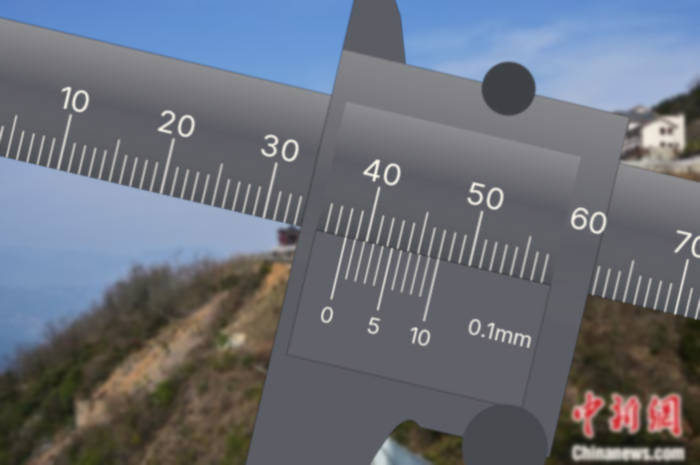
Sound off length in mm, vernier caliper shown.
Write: 38.0 mm
